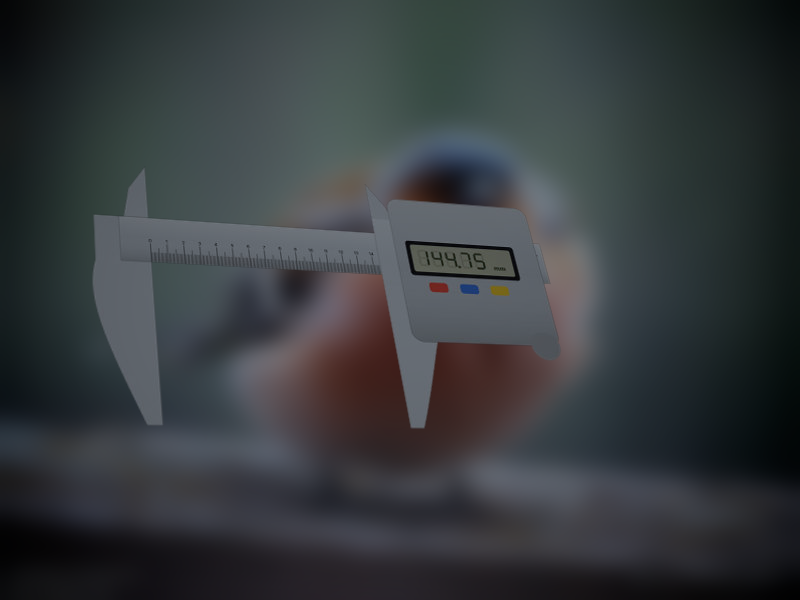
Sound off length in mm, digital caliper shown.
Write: 144.75 mm
